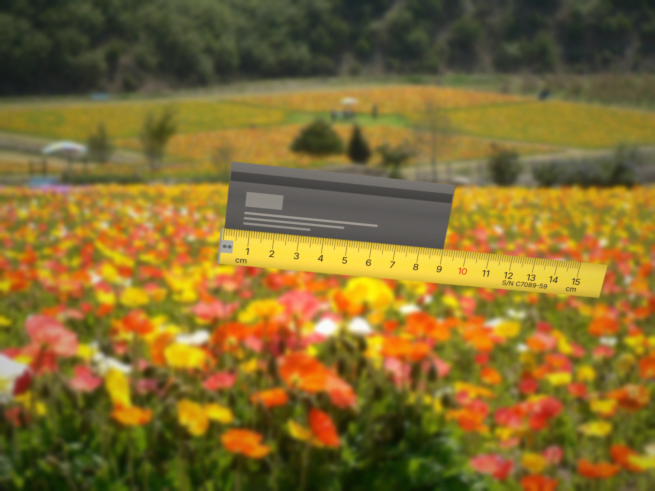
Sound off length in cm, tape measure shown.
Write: 9 cm
